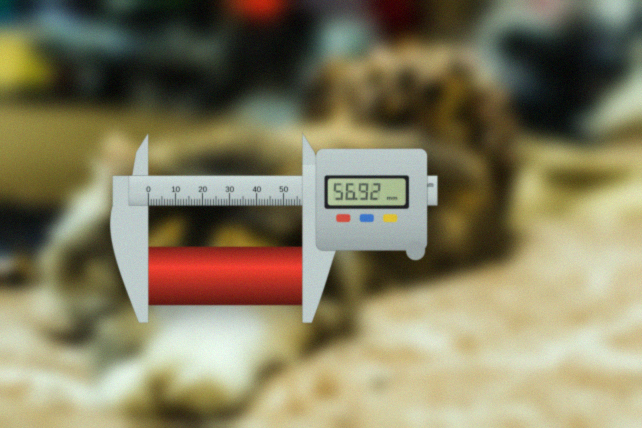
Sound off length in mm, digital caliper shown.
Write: 56.92 mm
